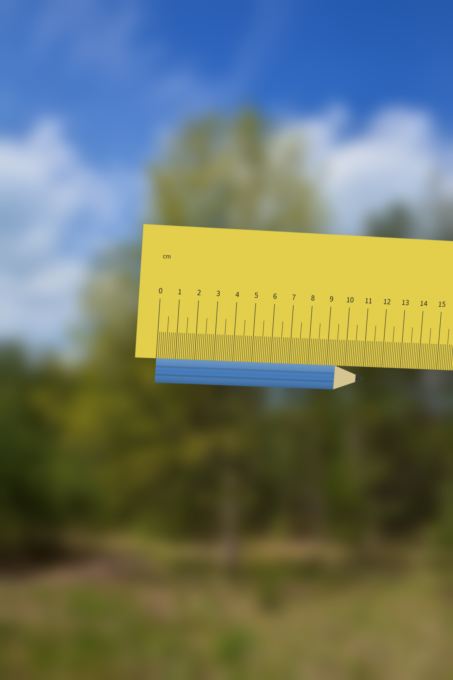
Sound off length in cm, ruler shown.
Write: 11 cm
